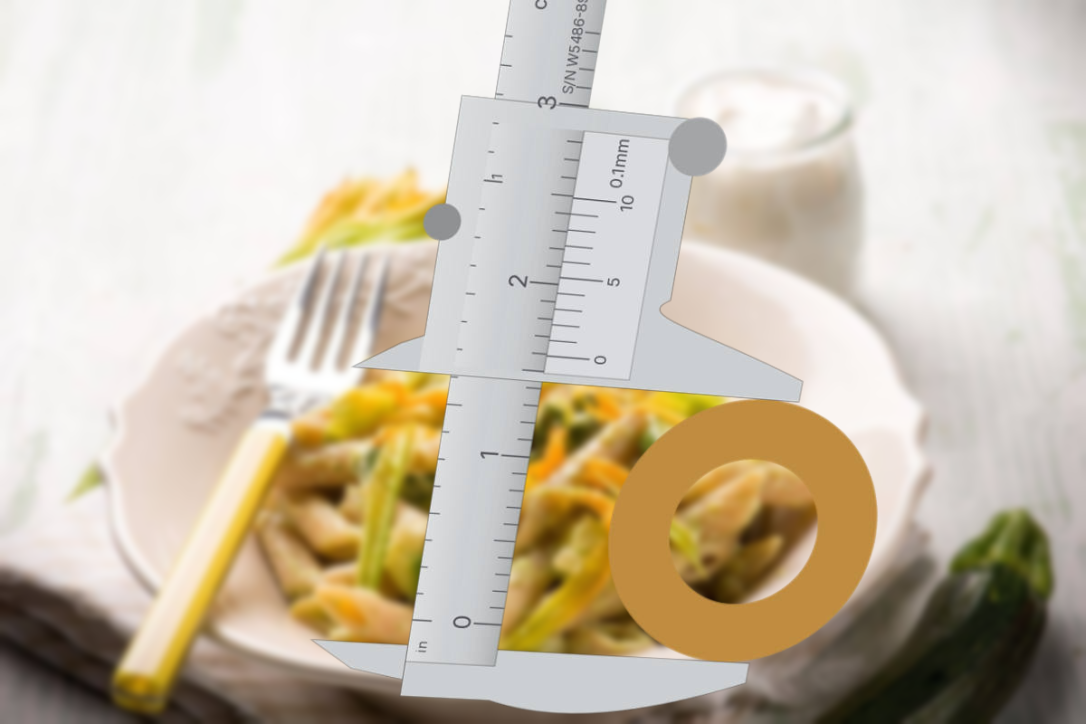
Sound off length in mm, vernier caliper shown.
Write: 15.9 mm
